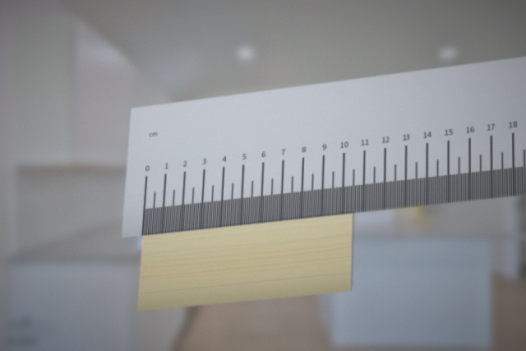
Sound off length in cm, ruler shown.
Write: 10.5 cm
